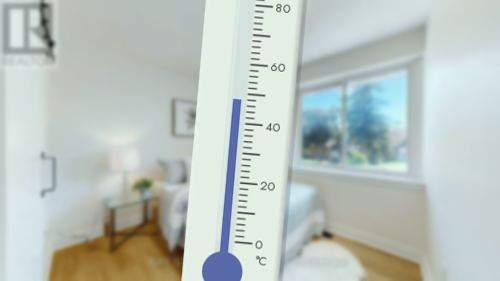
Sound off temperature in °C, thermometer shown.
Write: 48 °C
